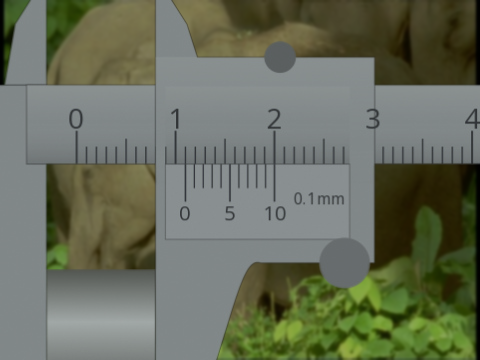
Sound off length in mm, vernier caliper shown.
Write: 11.0 mm
